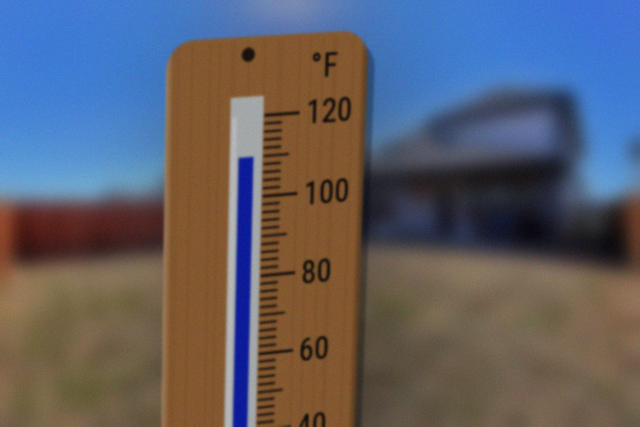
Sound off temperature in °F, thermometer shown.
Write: 110 °F
